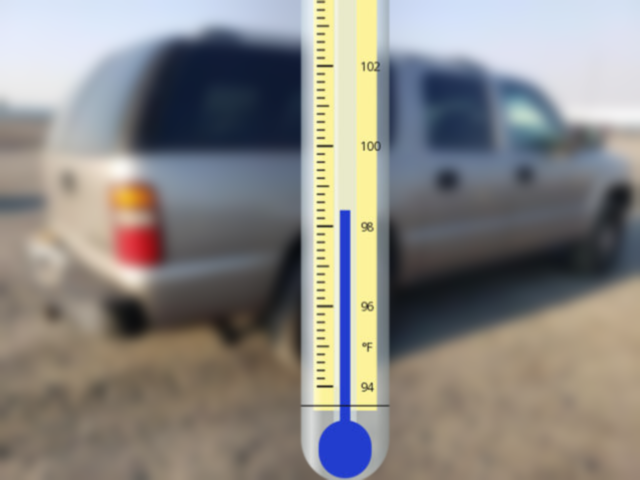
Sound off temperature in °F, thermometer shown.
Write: 98.4 °F
